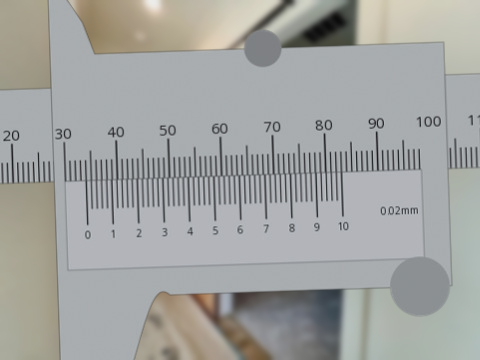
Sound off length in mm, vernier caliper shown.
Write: 34.0 mm
